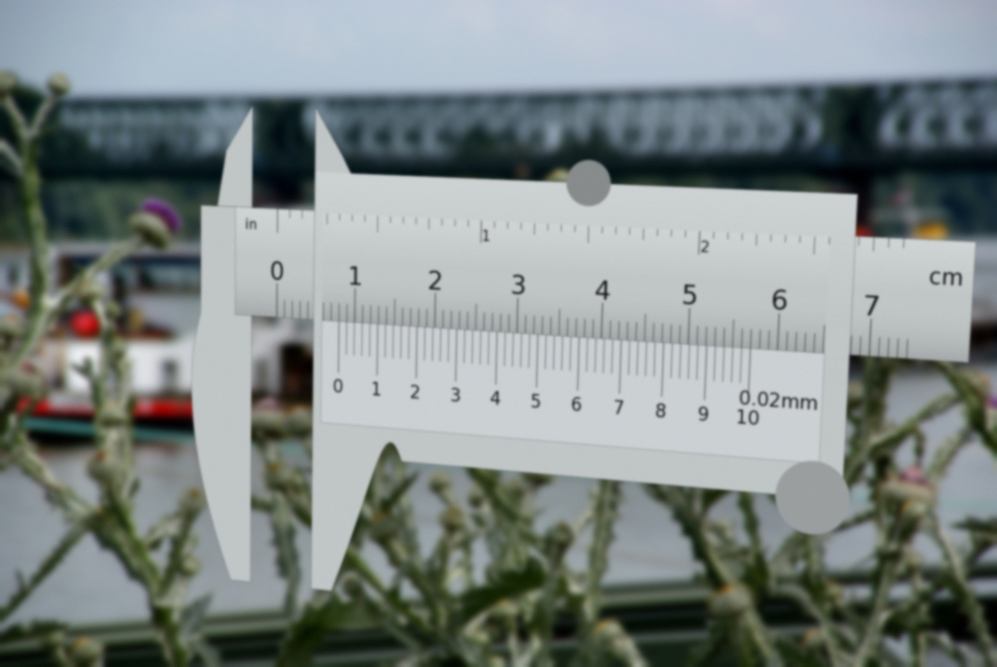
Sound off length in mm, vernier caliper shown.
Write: 8.0 mm
